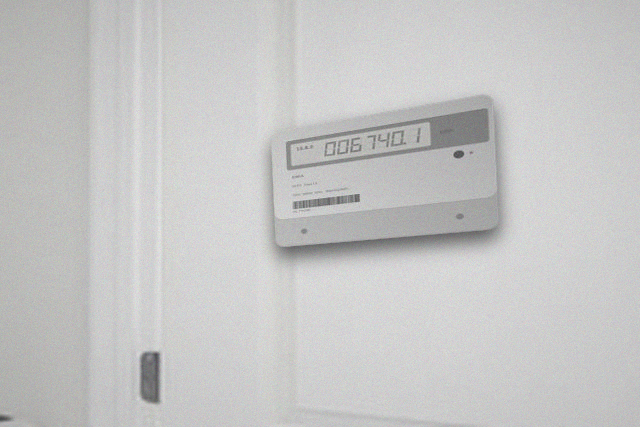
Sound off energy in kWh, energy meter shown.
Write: 6740.1 kWh
